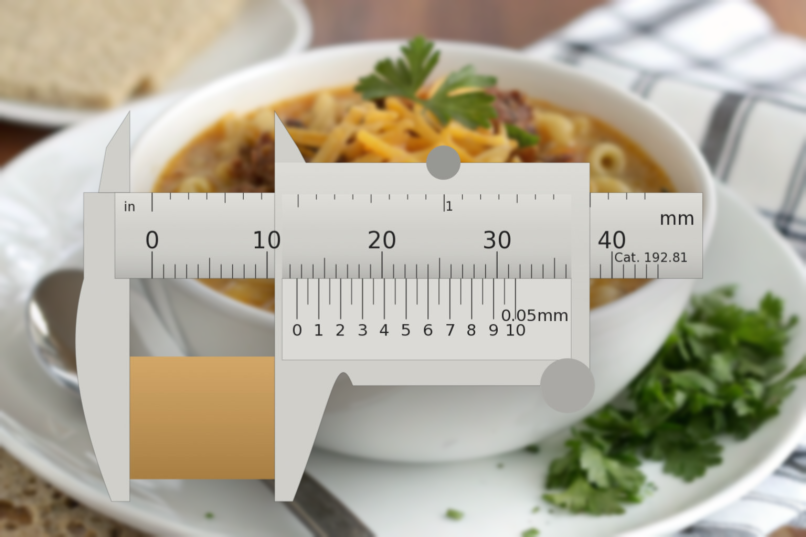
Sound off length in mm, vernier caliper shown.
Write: 12.6 mm
